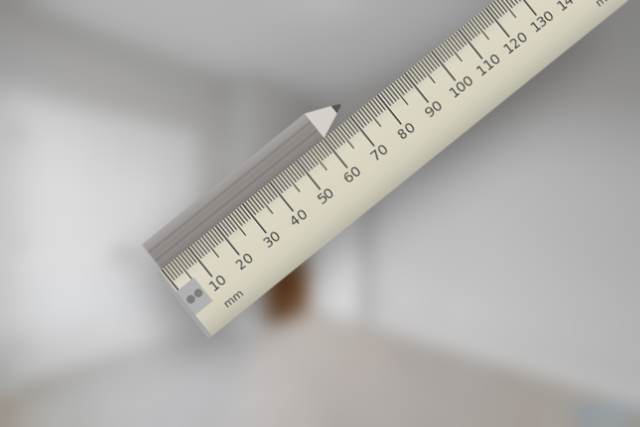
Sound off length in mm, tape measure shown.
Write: 70 mm
